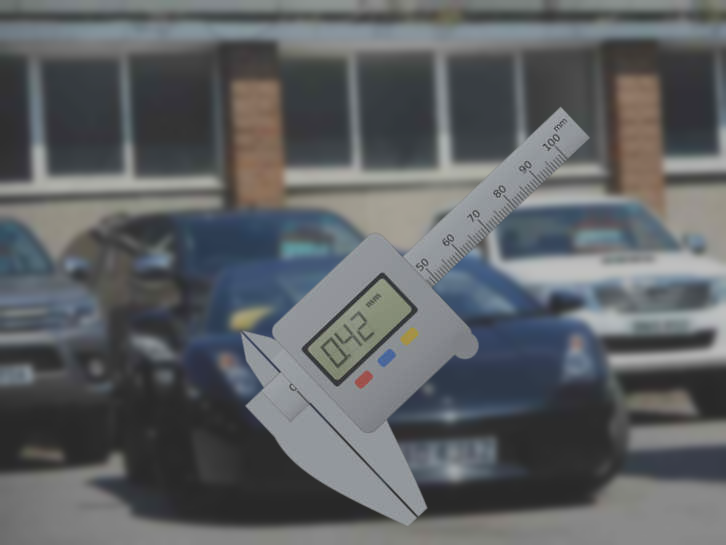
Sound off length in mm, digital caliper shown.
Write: 0.42 mm
